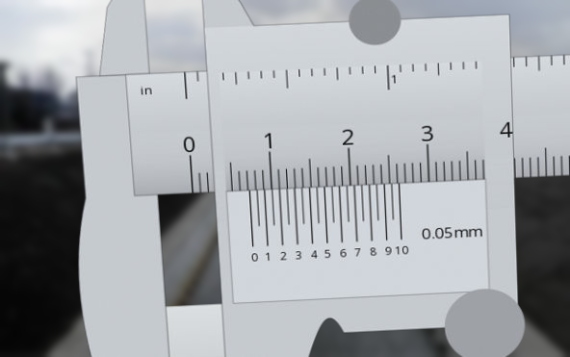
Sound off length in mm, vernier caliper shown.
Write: 7.2 mm
